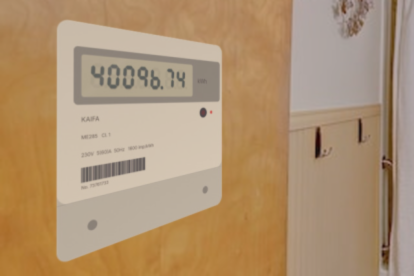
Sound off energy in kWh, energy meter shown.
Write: 40096.74 kWh
